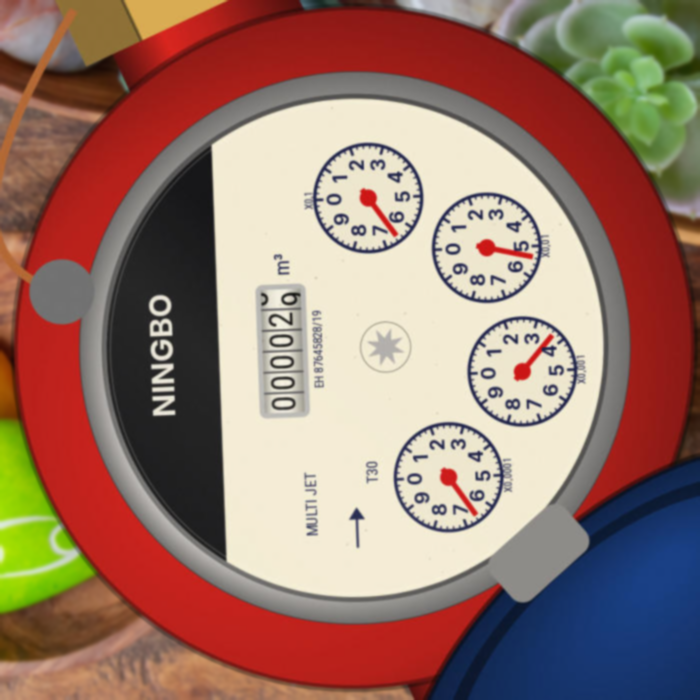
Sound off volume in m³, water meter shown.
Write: 28.6536 m³
